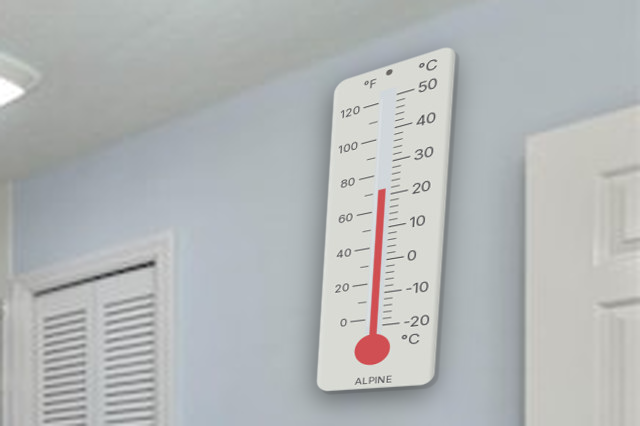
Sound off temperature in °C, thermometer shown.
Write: 22 °C
